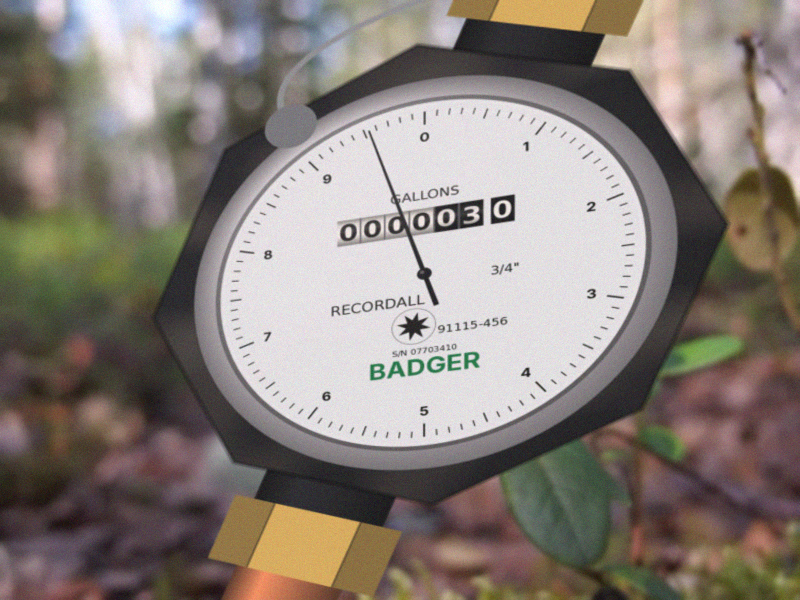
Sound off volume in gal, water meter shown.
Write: 29.5 gal
